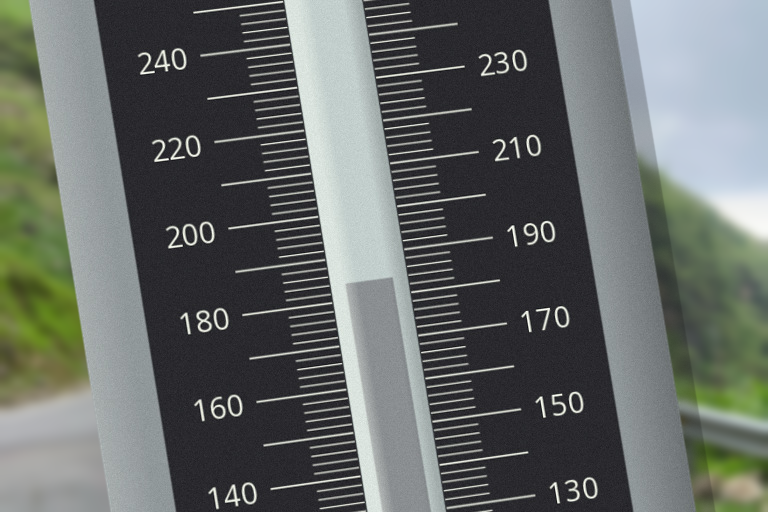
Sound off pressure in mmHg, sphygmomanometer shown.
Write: 184 mmHg
